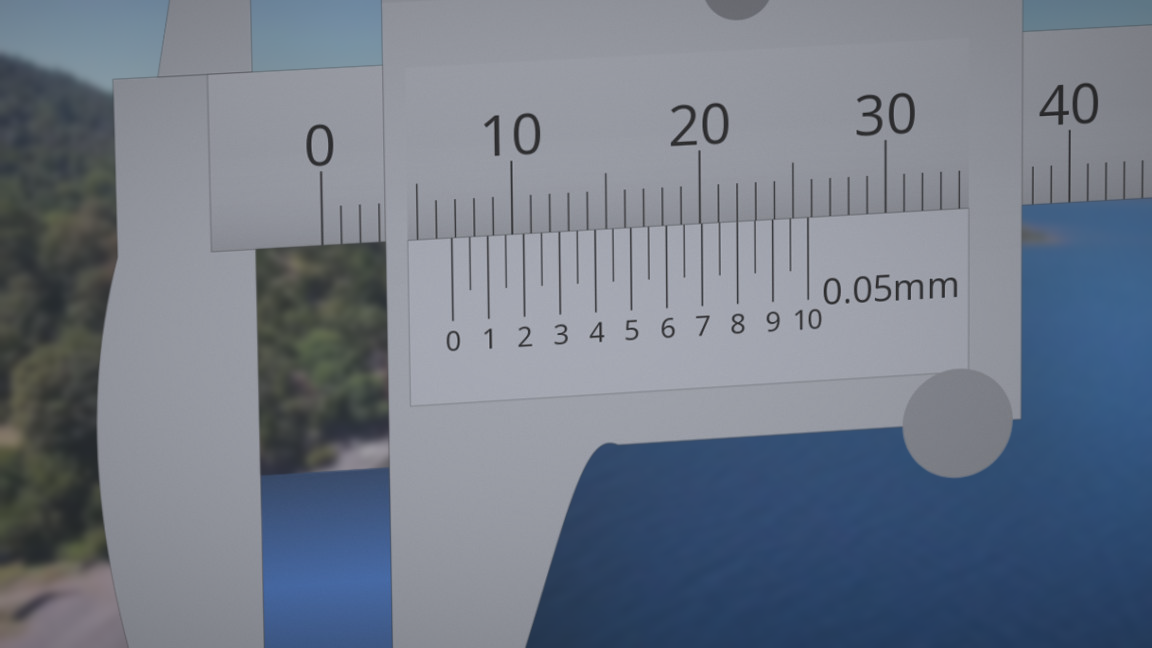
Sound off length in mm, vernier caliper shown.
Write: 6.8 mm
